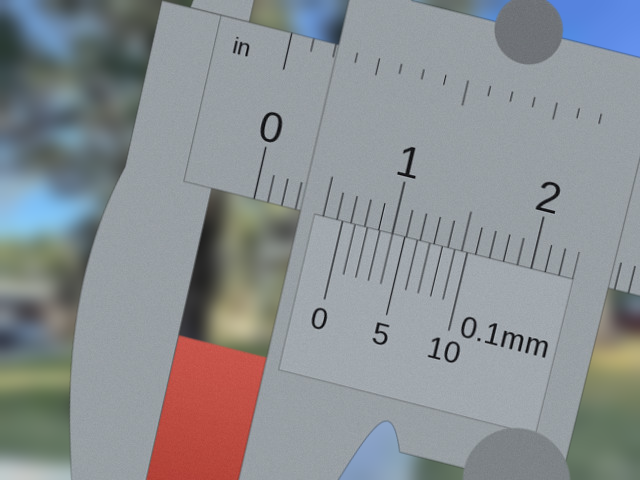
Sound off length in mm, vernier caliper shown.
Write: 6.4 mm
